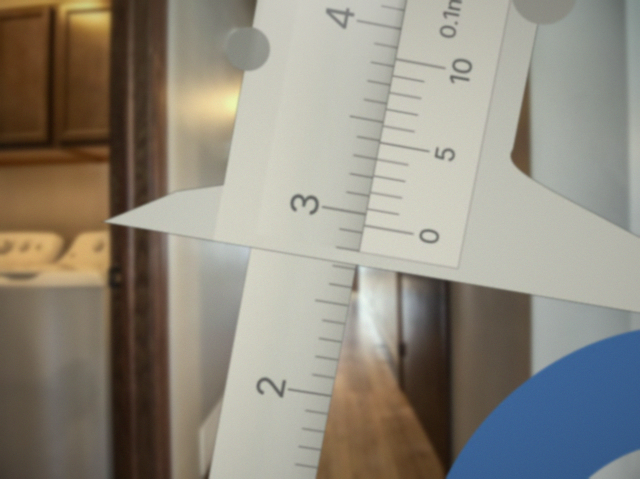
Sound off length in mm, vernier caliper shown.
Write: 29.4 mm
